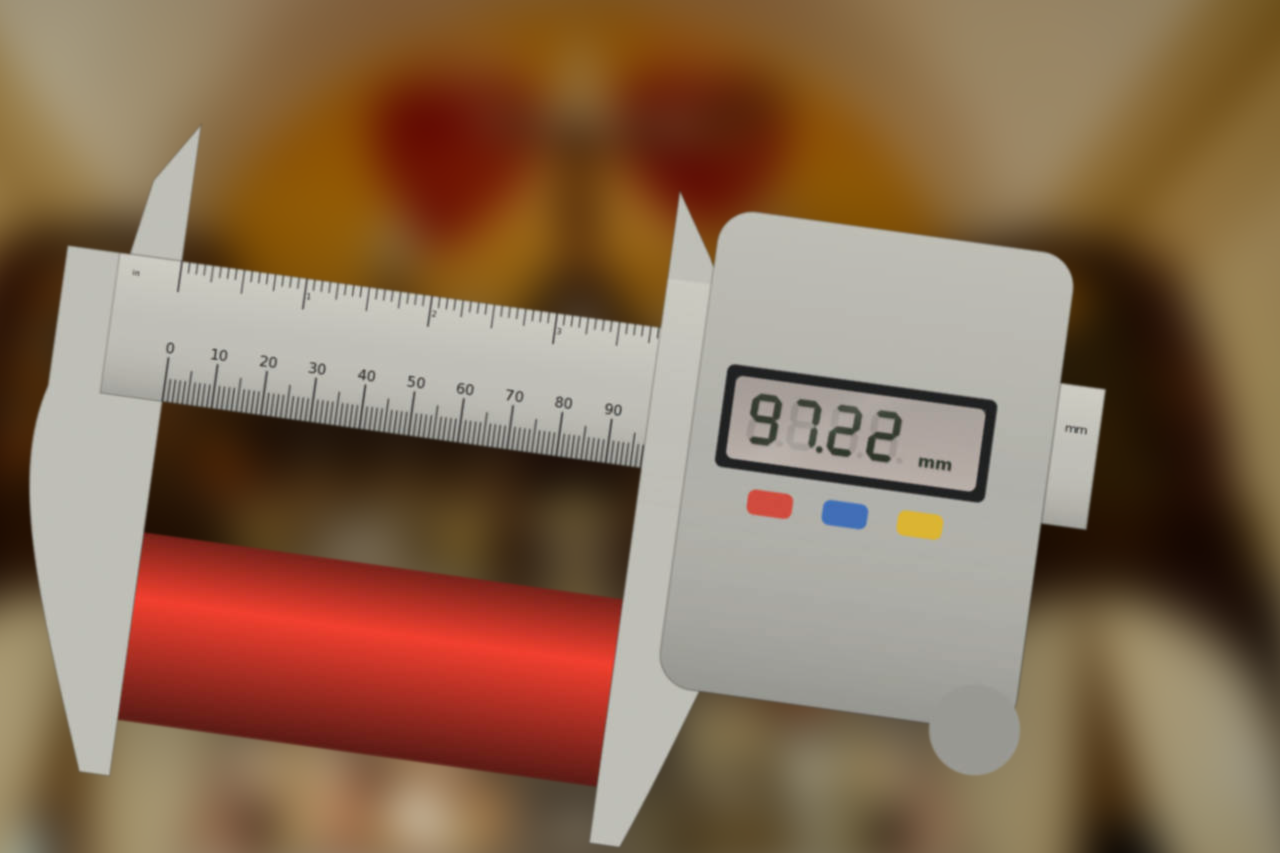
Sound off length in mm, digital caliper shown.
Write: 97.22 mm
